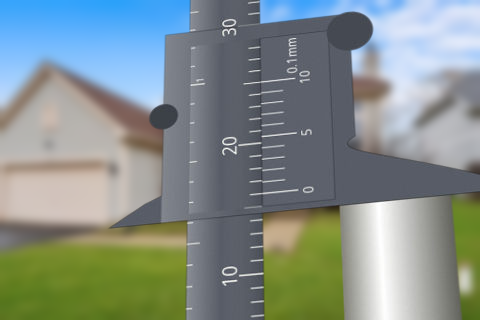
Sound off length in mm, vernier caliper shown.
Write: 16.0 mm
